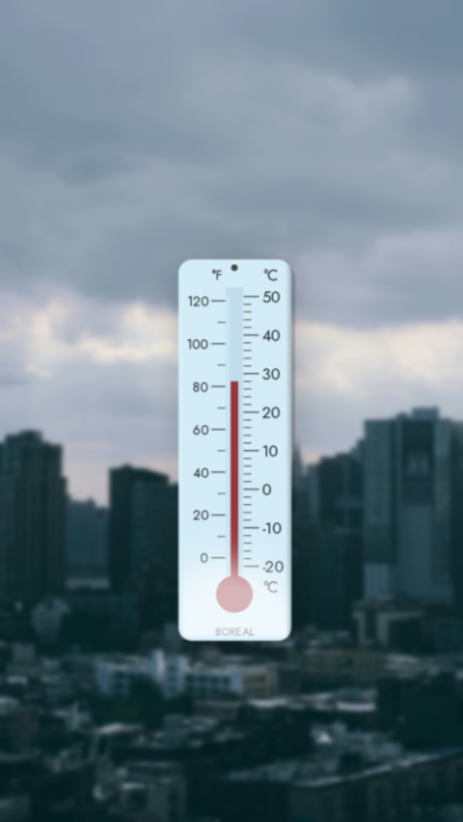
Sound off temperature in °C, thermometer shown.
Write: 28 °C
